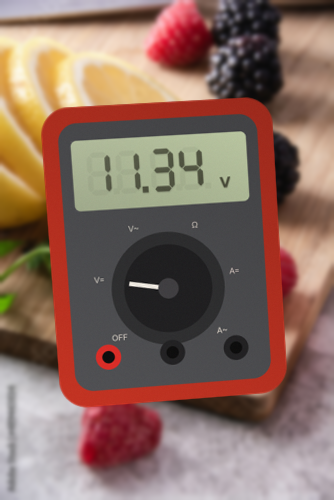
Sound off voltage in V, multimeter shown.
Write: 11.34 V
